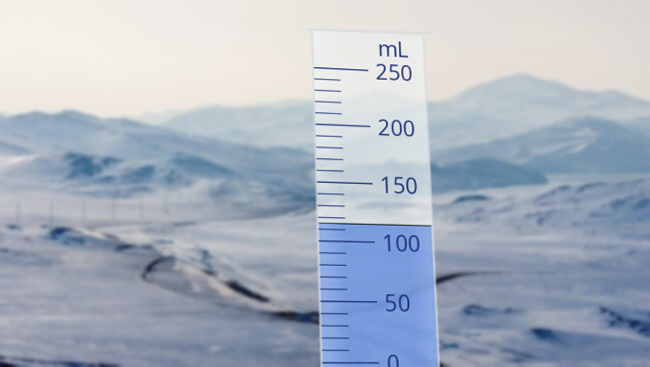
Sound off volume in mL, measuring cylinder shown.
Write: 115 mL
